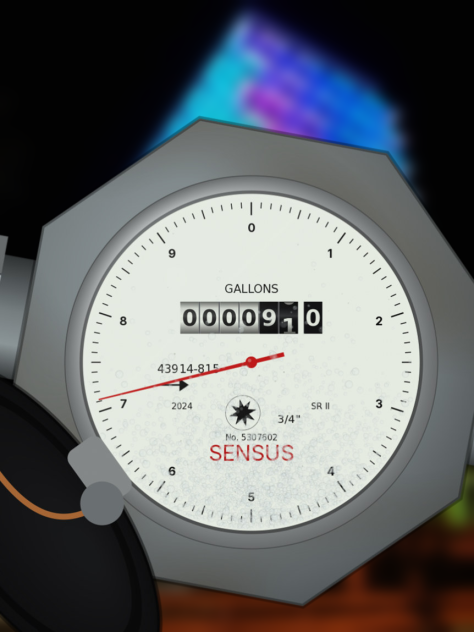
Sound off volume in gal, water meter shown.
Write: 907.1 gal
